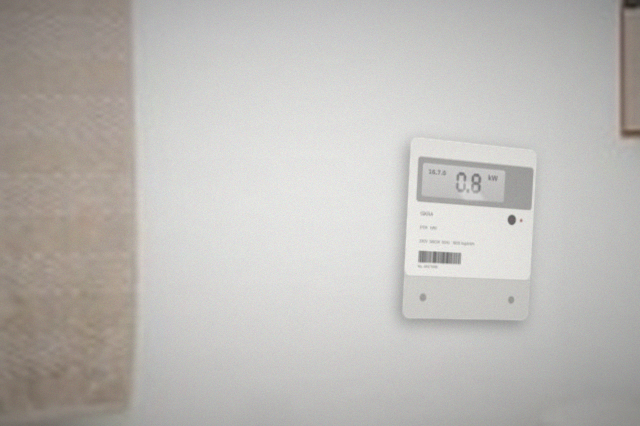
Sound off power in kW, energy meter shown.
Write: 0.8 kW
